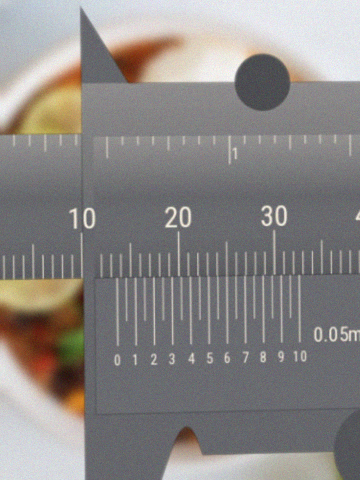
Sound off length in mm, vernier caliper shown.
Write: 13.6 mm
